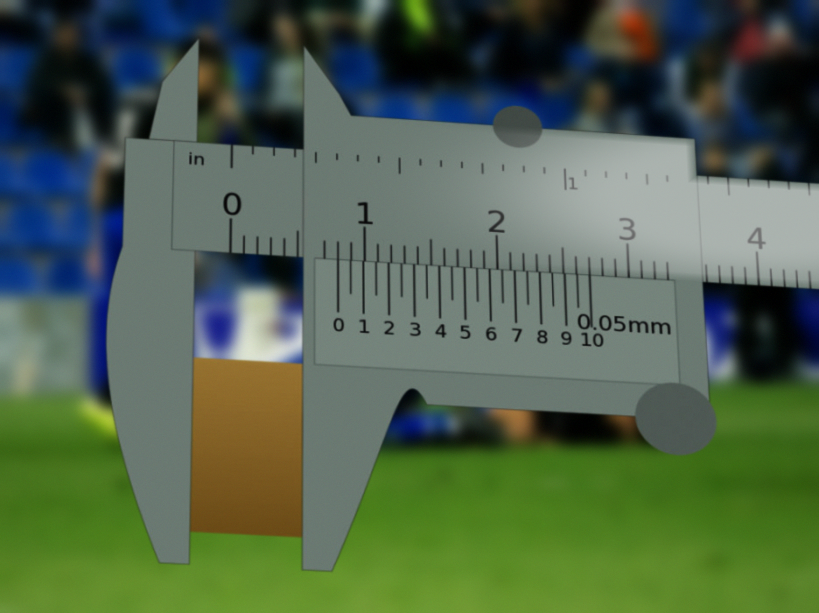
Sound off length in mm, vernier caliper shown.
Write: 8.0 mm
